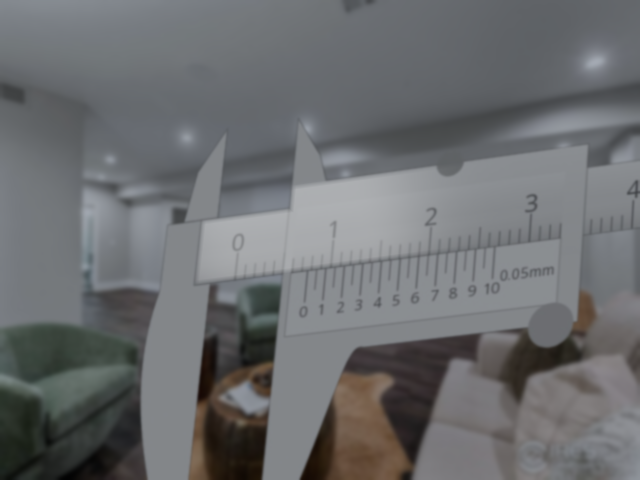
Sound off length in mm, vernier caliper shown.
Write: 7.6 mm
